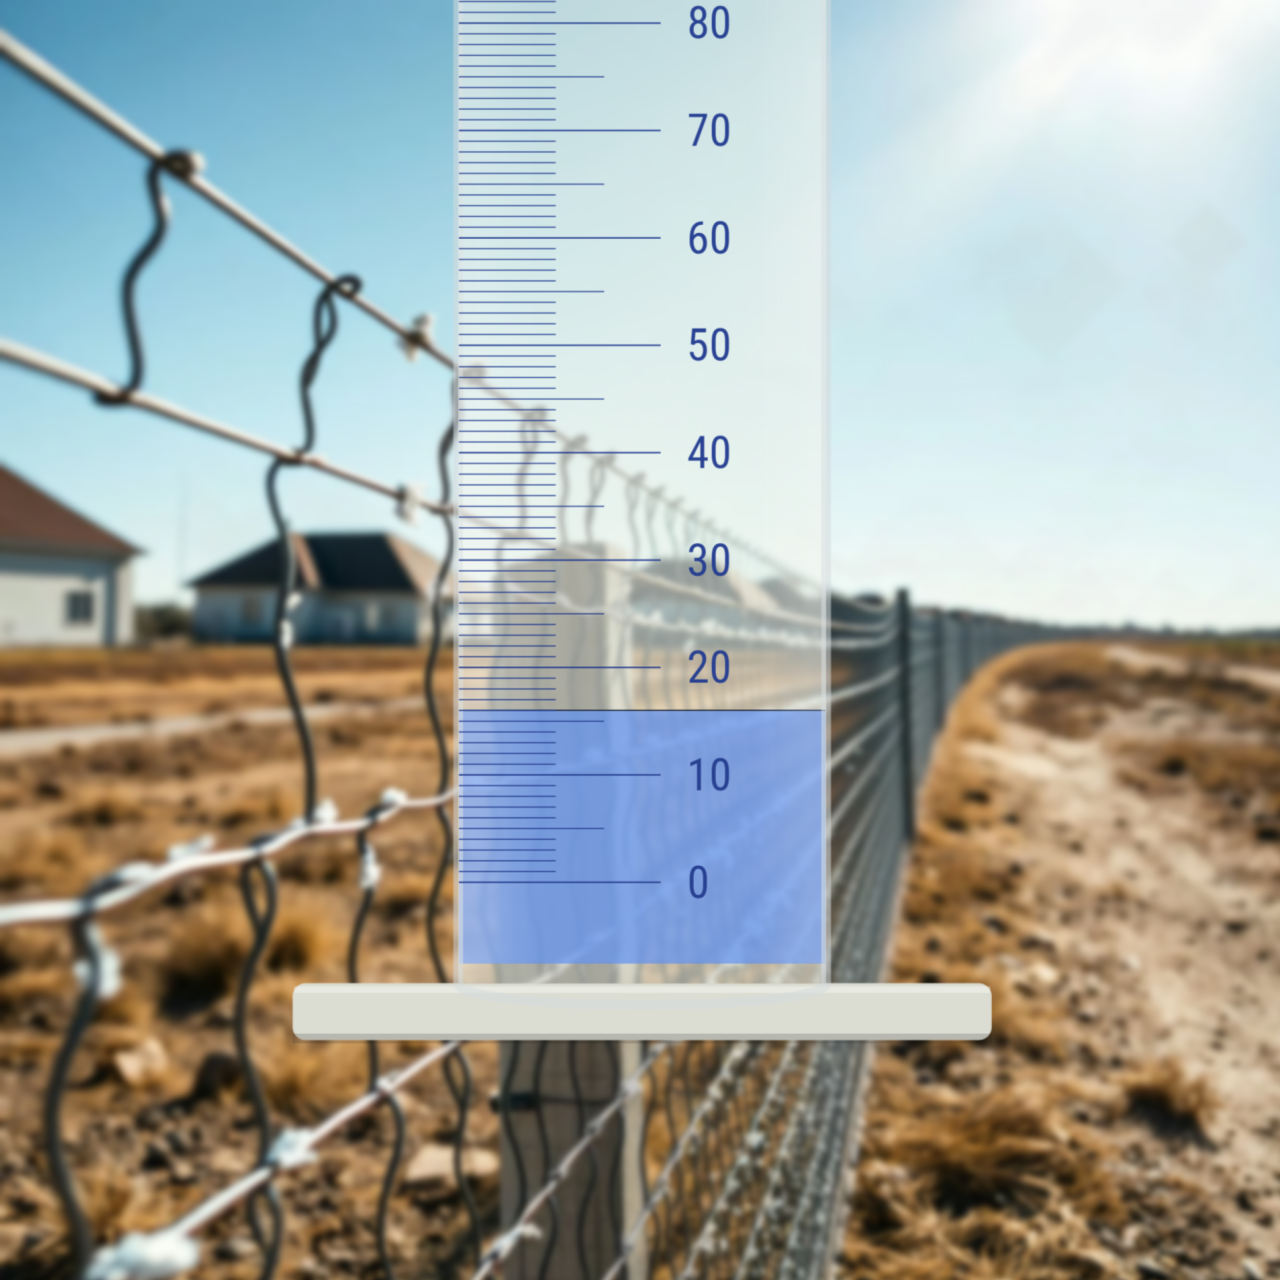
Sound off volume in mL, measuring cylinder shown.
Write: 16 mL
